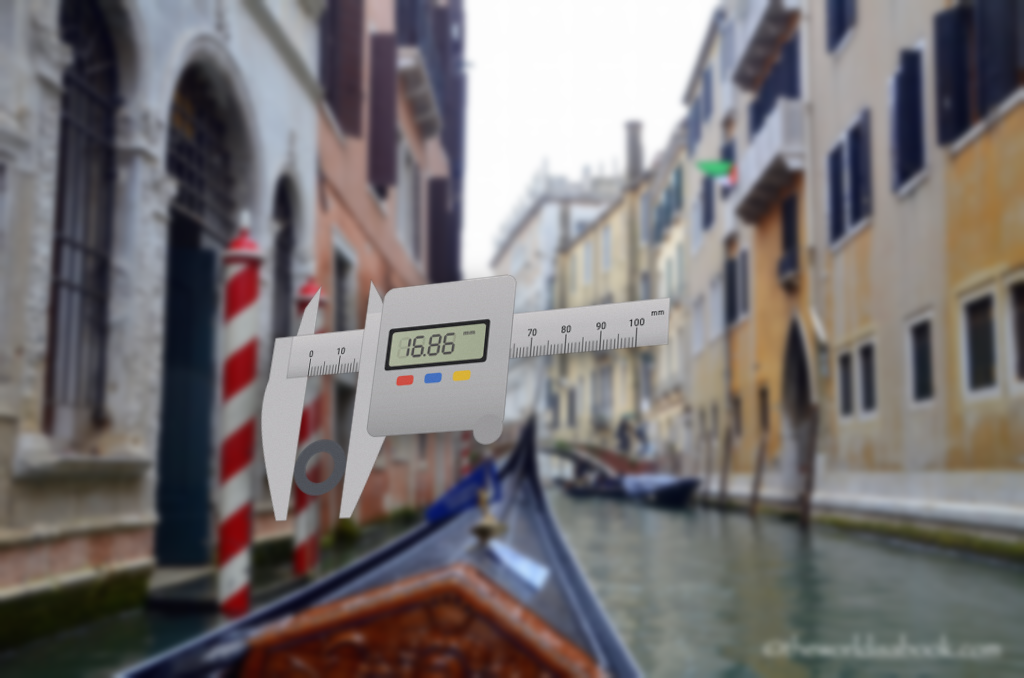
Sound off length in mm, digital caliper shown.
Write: 16.86 mm
